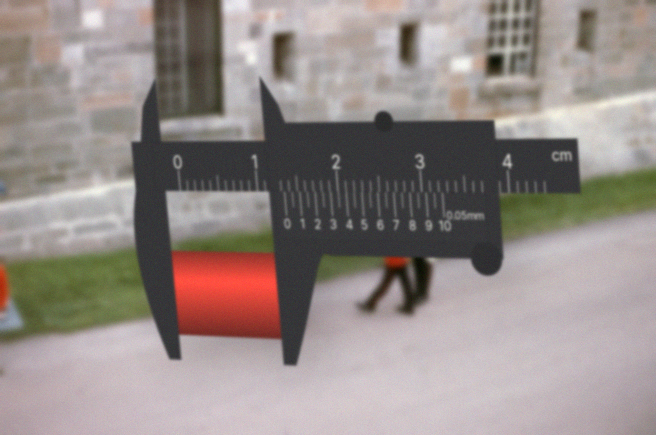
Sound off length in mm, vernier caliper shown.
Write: 13.4 mm
